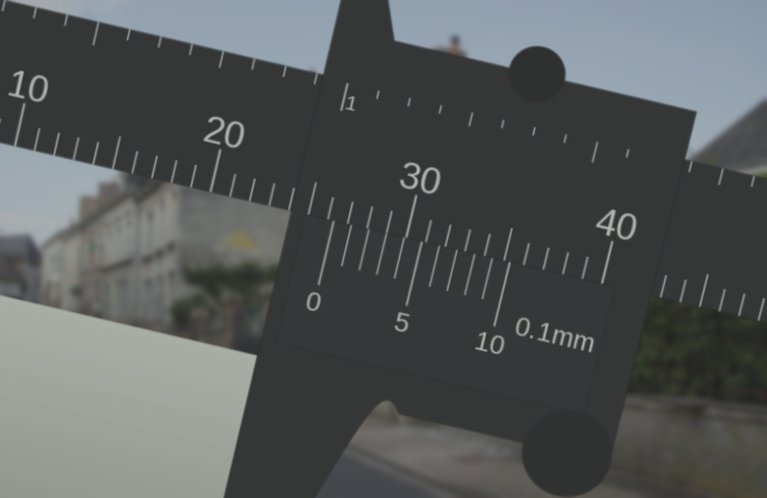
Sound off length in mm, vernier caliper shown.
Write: 26.3 mm
